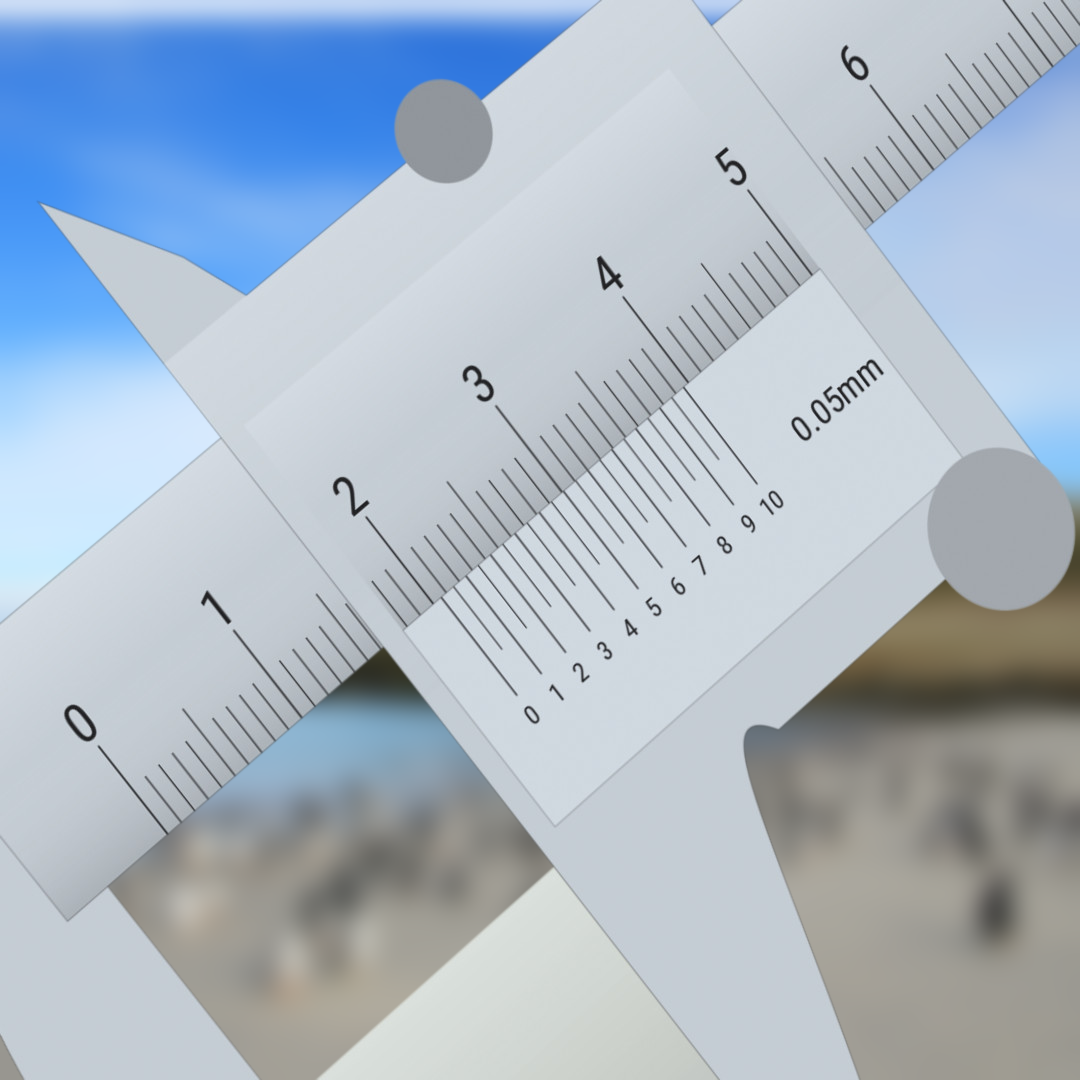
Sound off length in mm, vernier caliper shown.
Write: 20.6 mm
